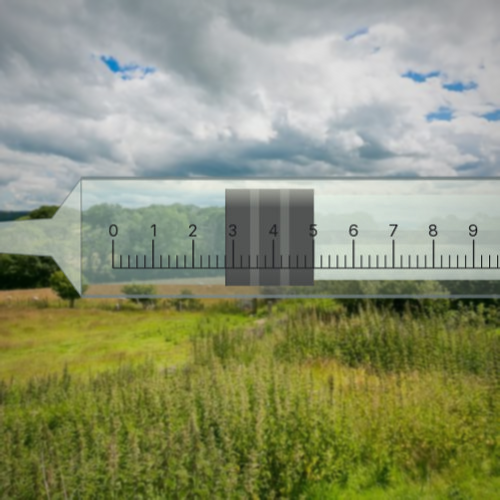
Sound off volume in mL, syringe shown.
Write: 2.8 mL
